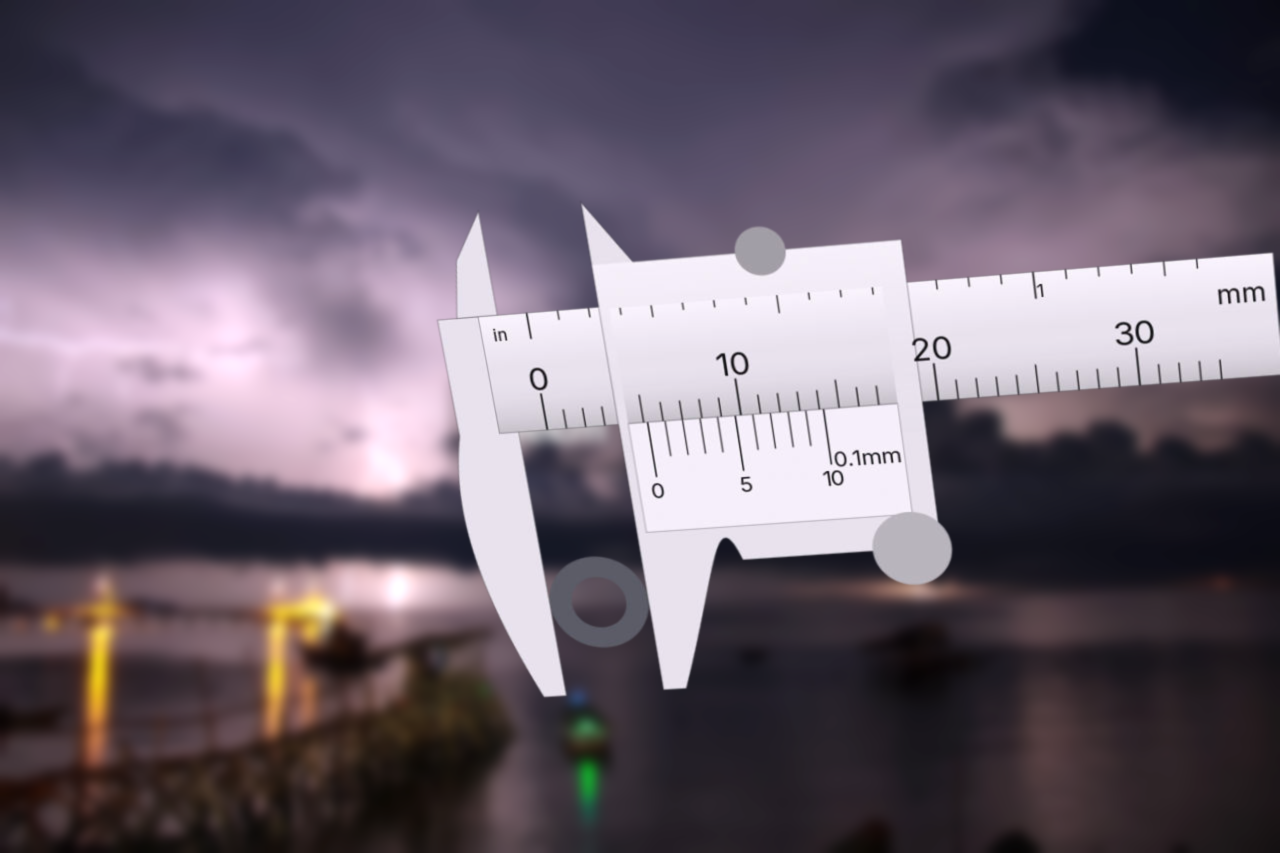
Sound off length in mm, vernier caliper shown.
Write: 5.2 mm
